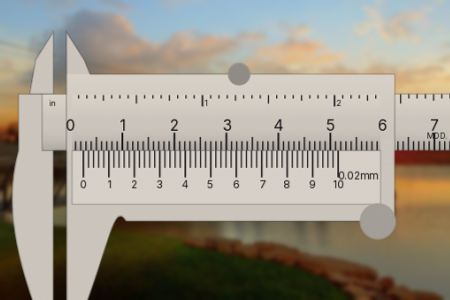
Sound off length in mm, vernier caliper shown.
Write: 2.5 mm
